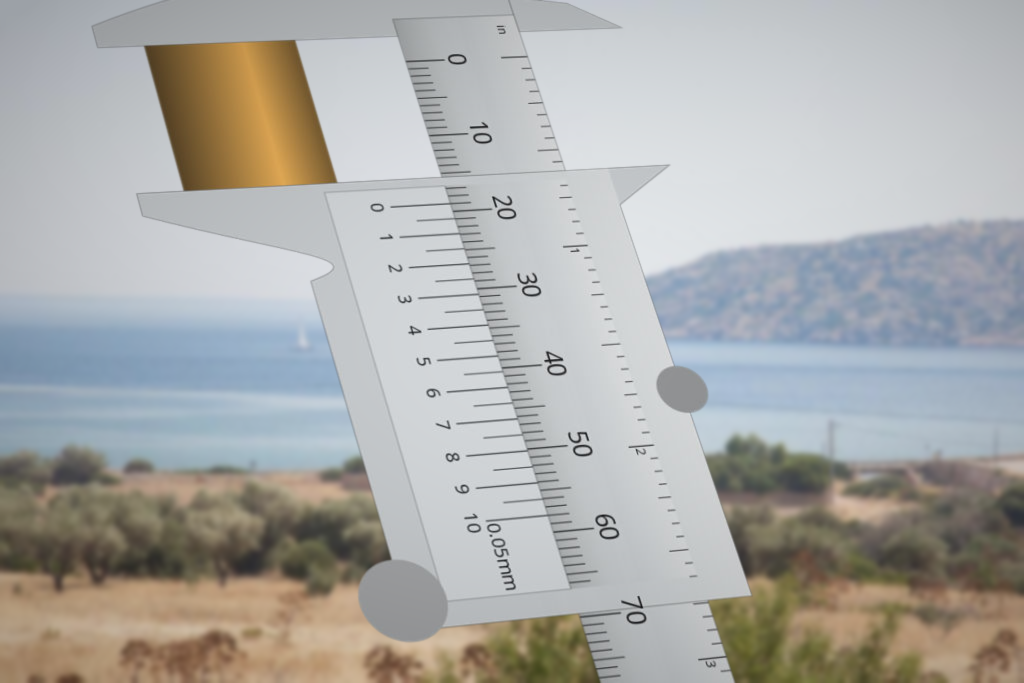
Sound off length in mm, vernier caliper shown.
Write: 19.0 mm
